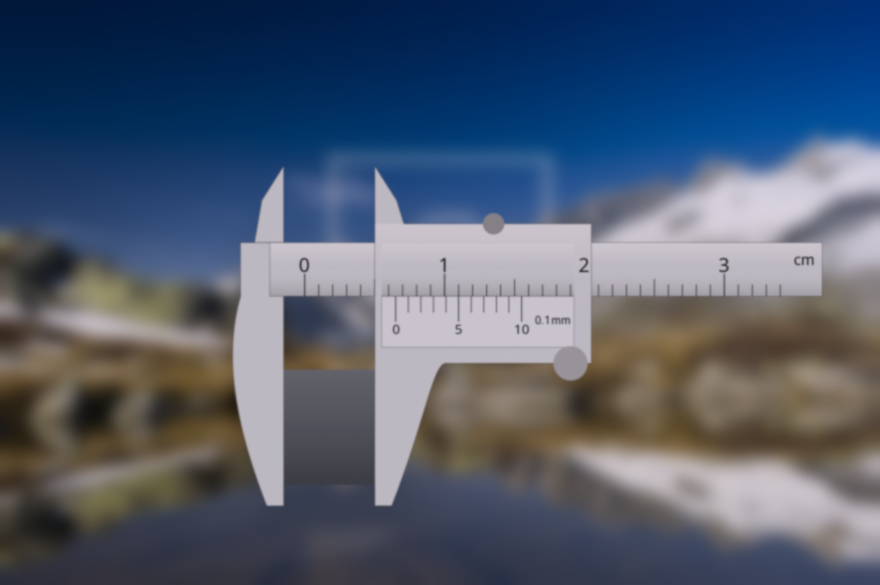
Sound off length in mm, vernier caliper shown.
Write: 6.5 mm
